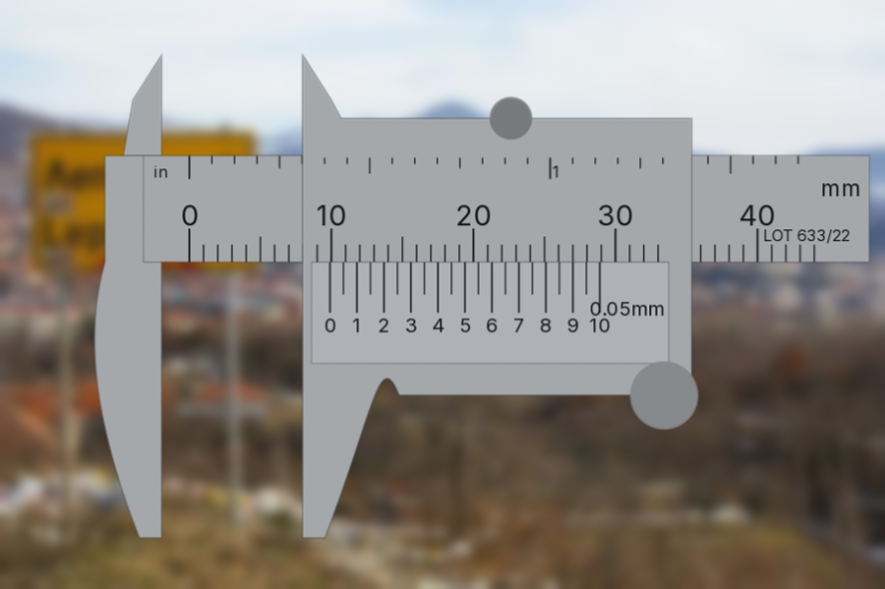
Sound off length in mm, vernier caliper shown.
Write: 9.9 mm
